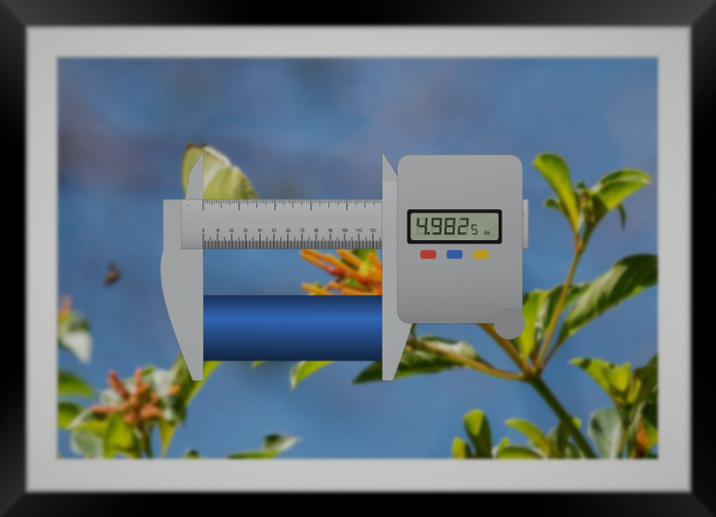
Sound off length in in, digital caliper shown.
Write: 4.9825 in
